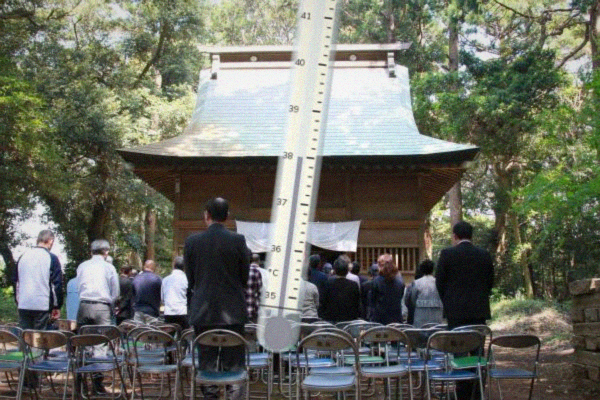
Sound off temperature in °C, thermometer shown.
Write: 38 °C
